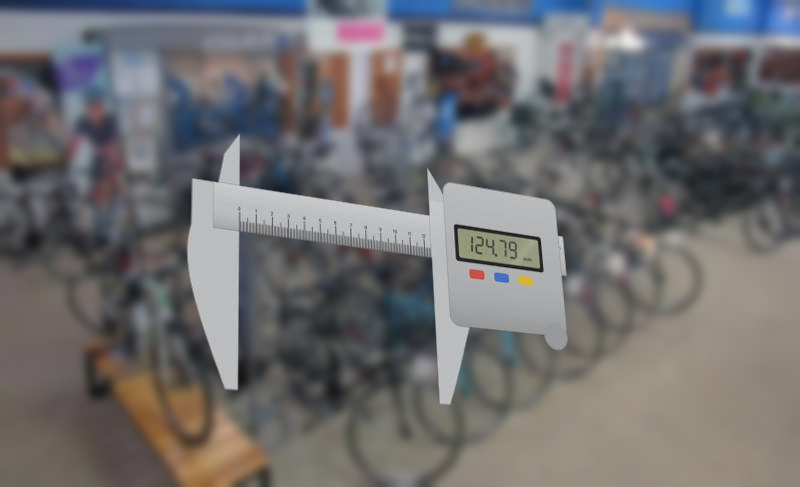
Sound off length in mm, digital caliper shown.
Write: 124.79 mm
